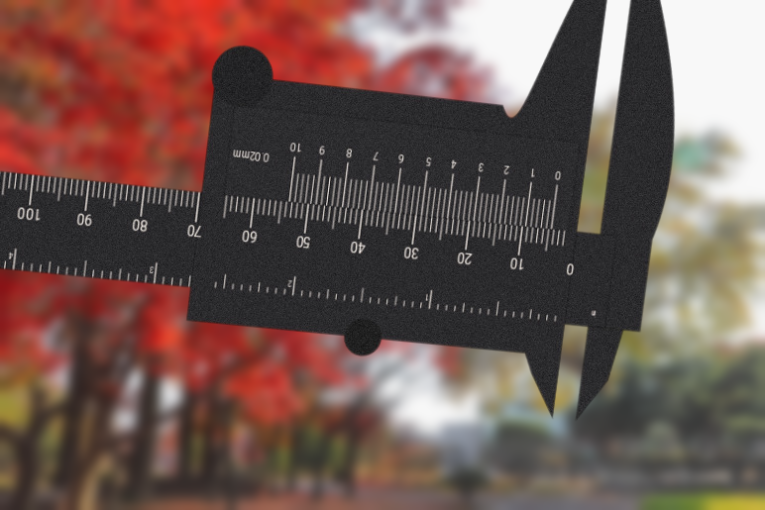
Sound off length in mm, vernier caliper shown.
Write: 4.5 mm
